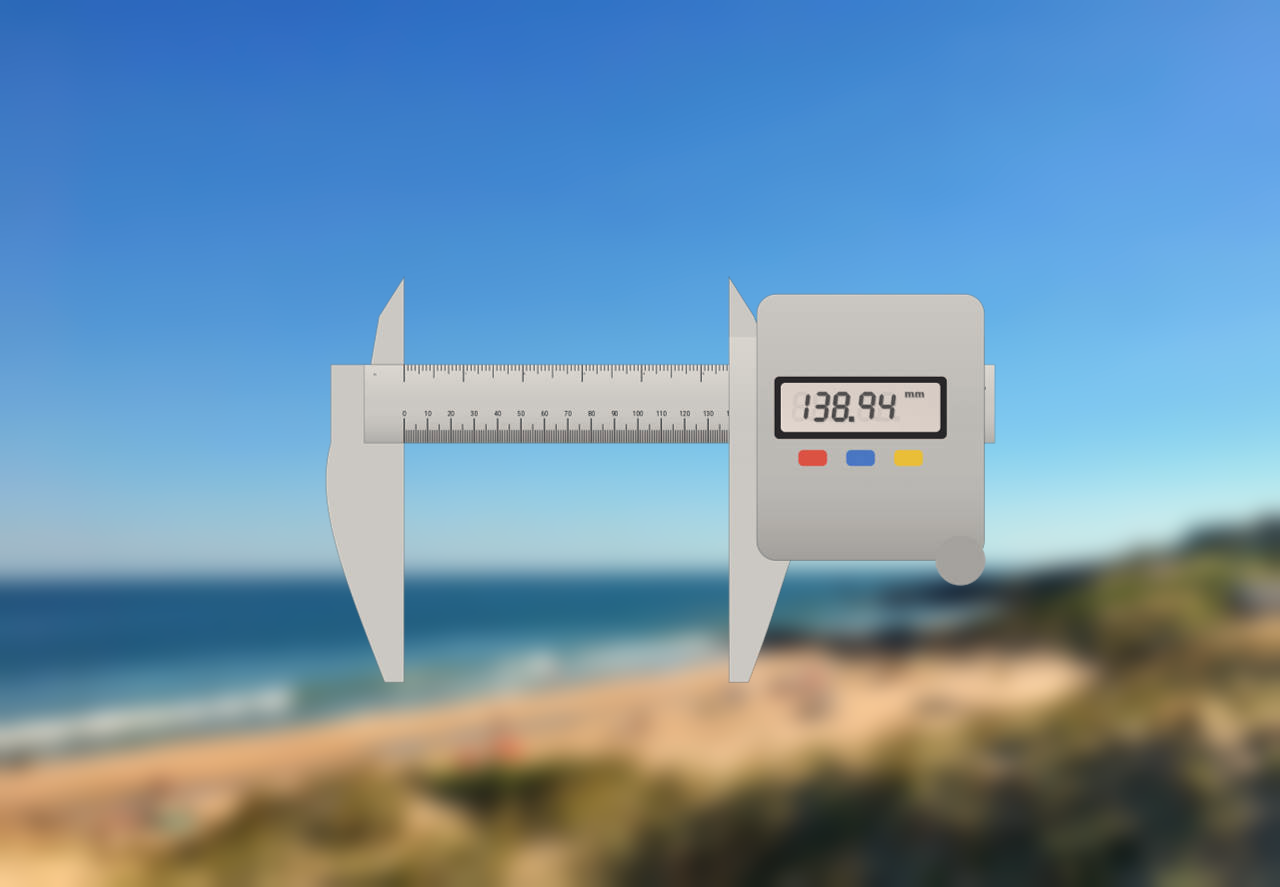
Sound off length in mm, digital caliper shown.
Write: 138.94 mm
